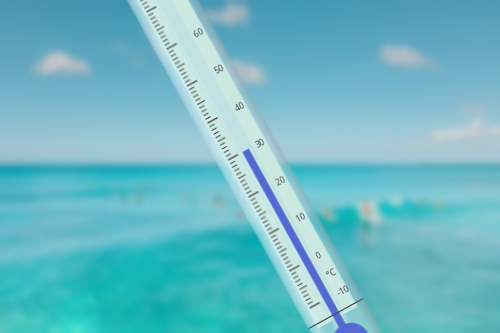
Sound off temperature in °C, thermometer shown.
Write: 30 °C
